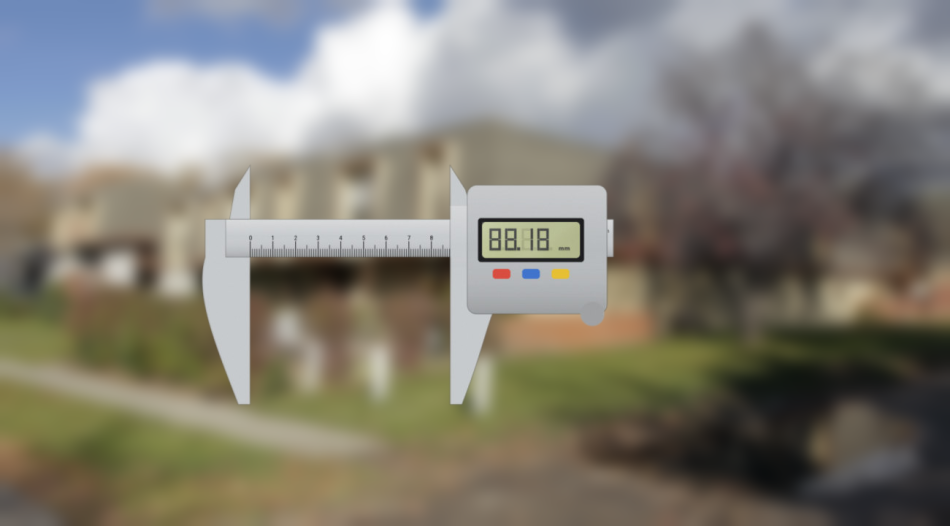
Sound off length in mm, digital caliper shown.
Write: 88.18 mm
